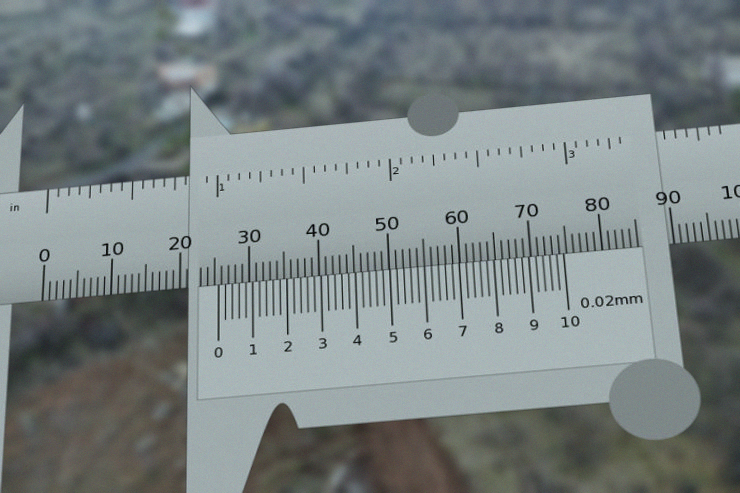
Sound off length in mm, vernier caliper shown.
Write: 25.6 mm
